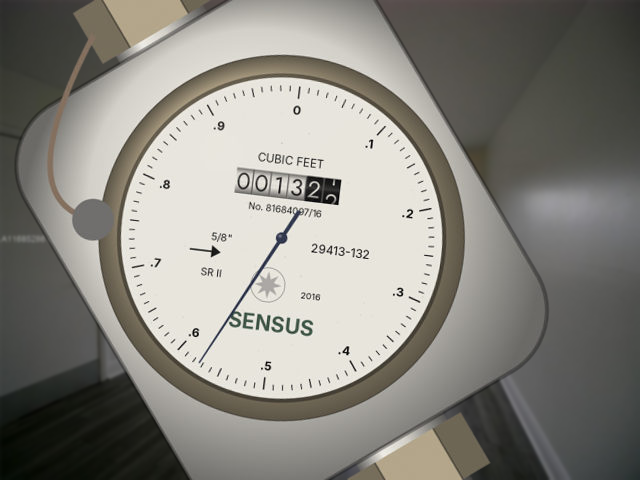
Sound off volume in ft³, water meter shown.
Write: 1321.57 ft³
